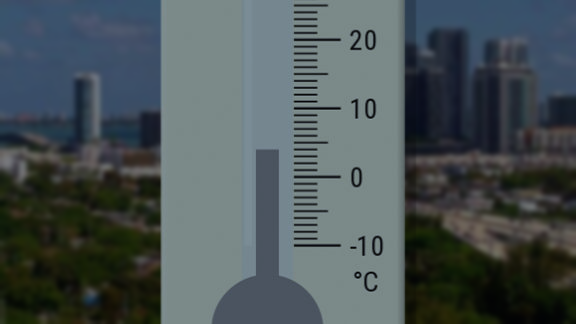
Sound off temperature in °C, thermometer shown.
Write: 4 °C
